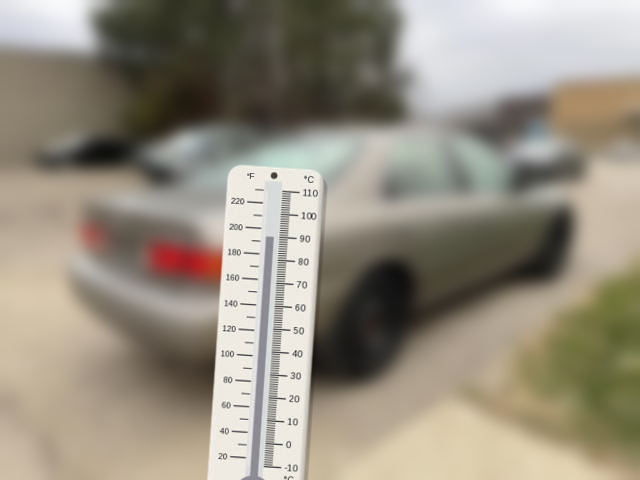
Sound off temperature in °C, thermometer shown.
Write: 90 °C
